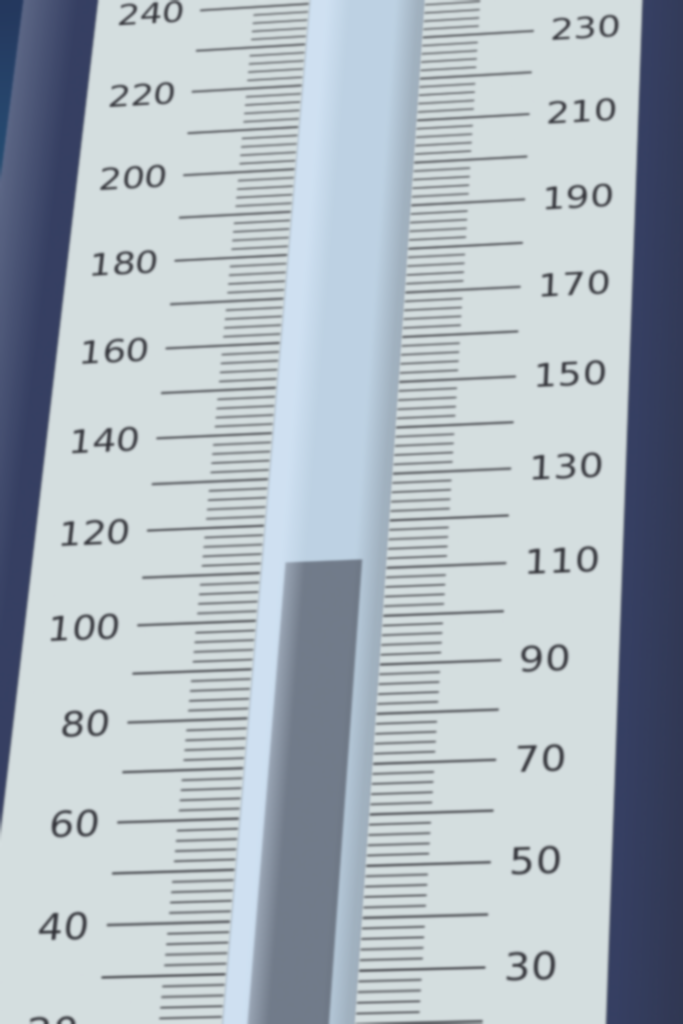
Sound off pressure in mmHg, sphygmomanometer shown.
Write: 112 mmHg
